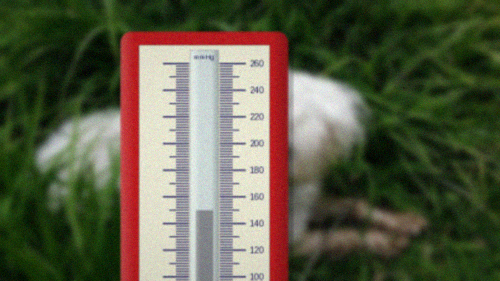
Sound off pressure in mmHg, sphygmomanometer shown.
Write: 150 mmHg
